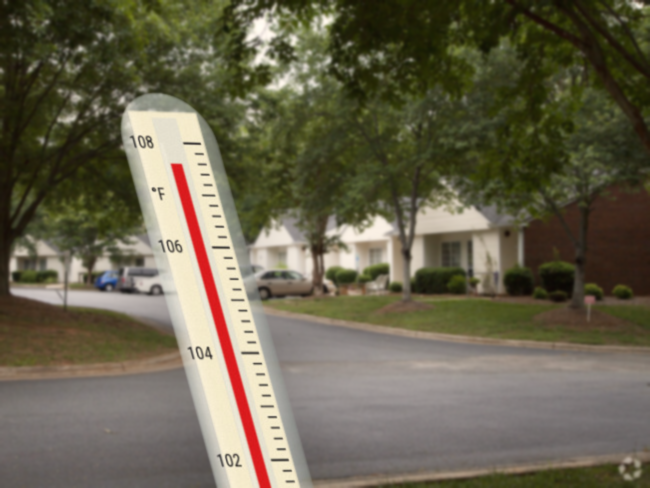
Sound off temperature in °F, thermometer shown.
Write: 107.6 °F
